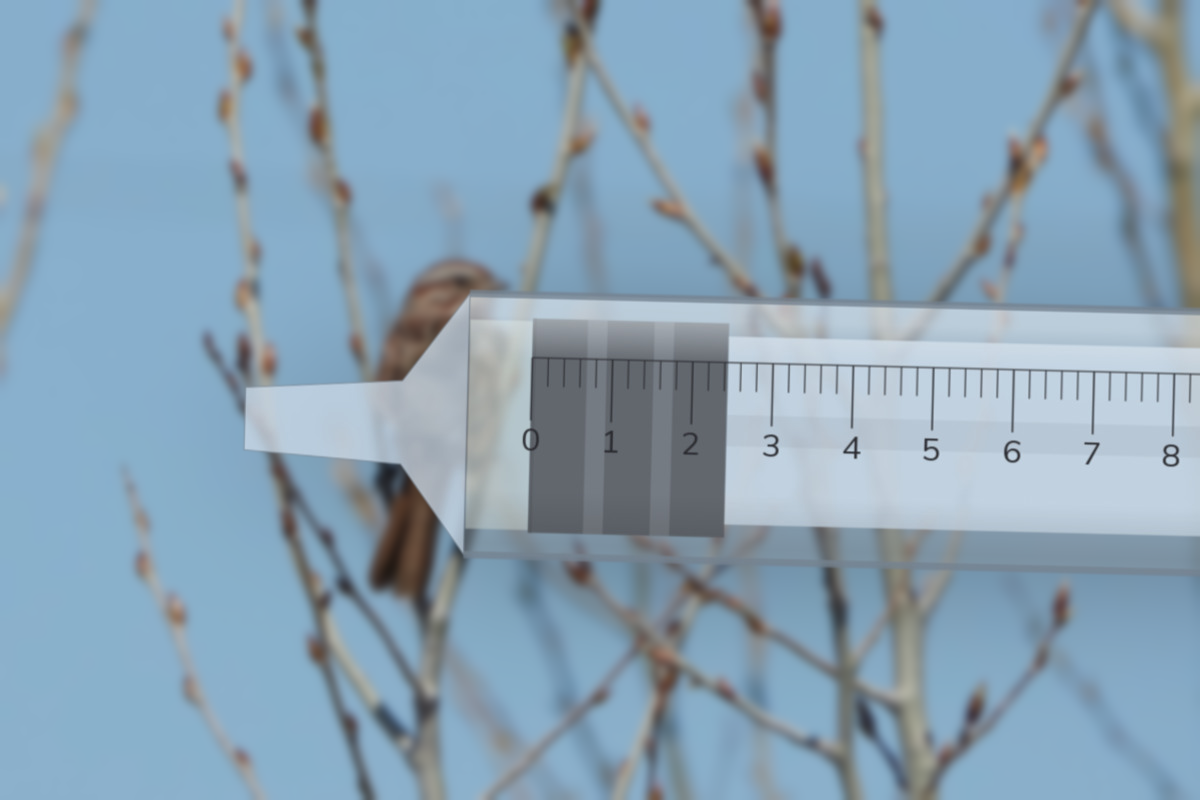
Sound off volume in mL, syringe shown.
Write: 0 mL
